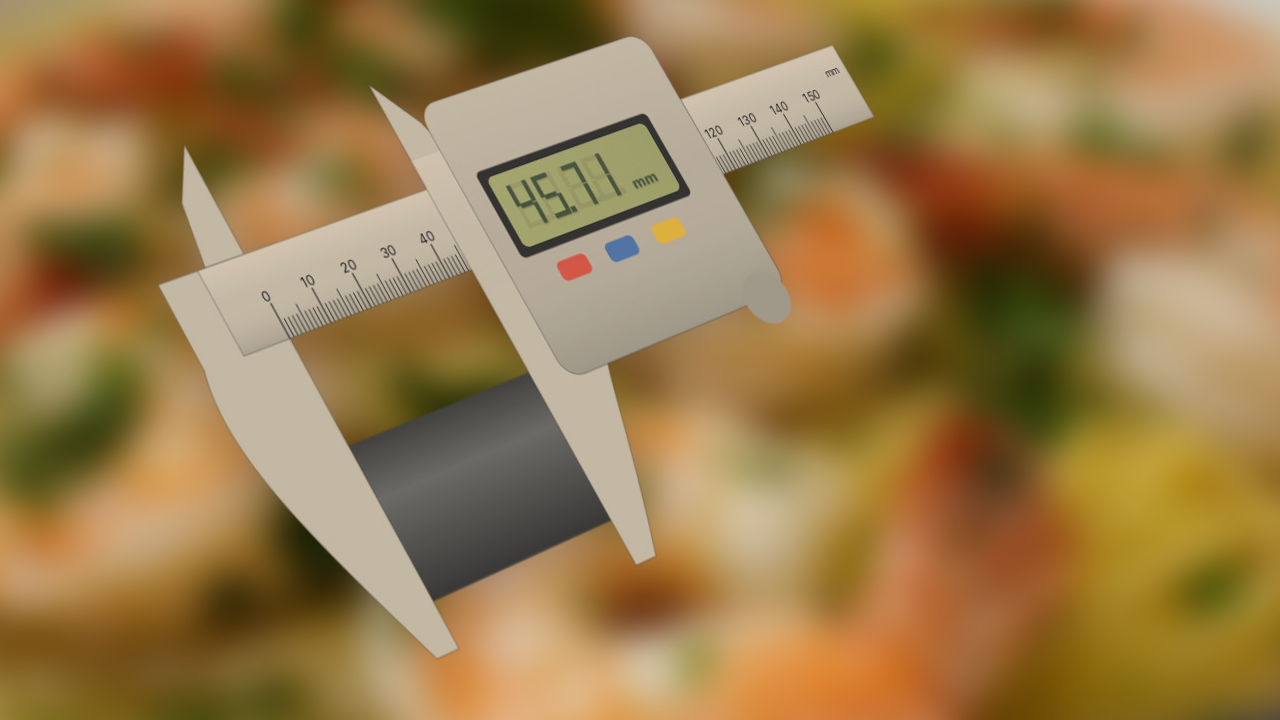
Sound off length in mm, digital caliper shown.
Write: 45.71 mm
